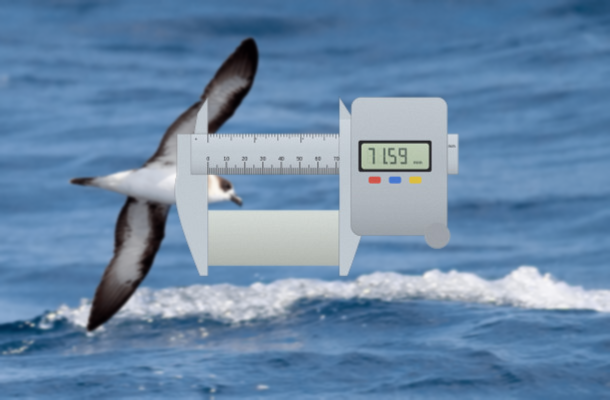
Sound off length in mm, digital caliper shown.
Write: 71.59 mm
